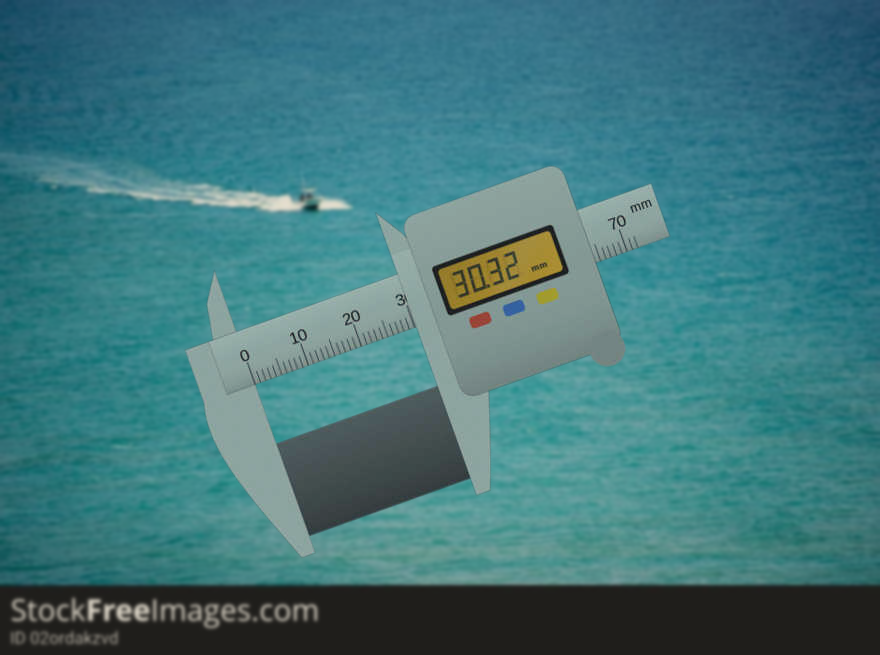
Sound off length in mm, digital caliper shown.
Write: 30.32 mm
